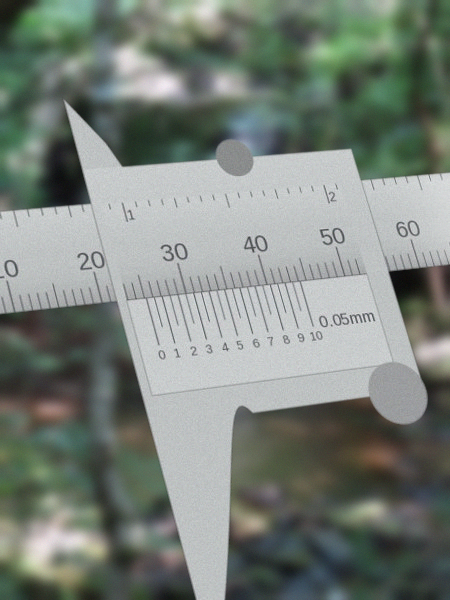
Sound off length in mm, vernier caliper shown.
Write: 25.2 mm
